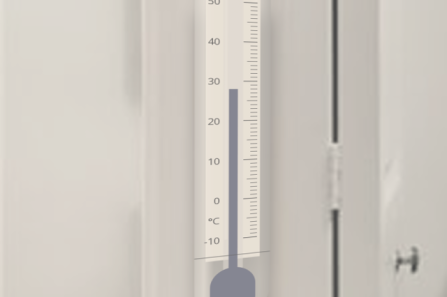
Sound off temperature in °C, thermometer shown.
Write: 28 °C
